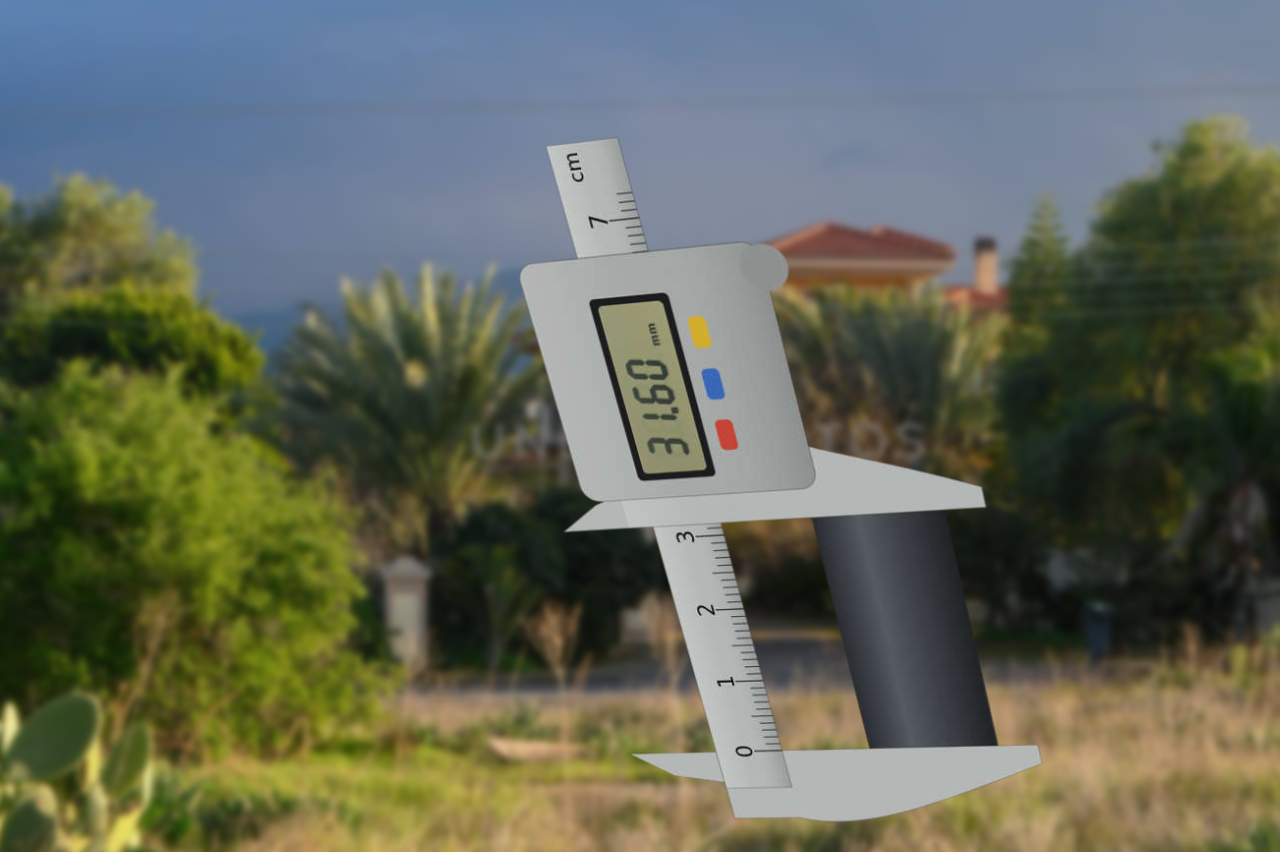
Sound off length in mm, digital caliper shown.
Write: 31.60 mm
